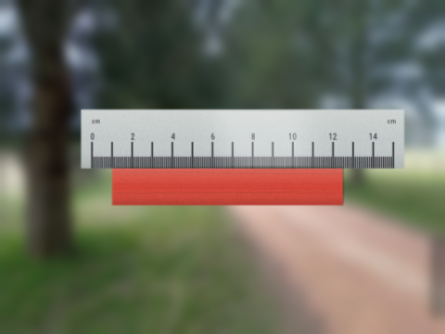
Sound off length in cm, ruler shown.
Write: 11.5 cm
